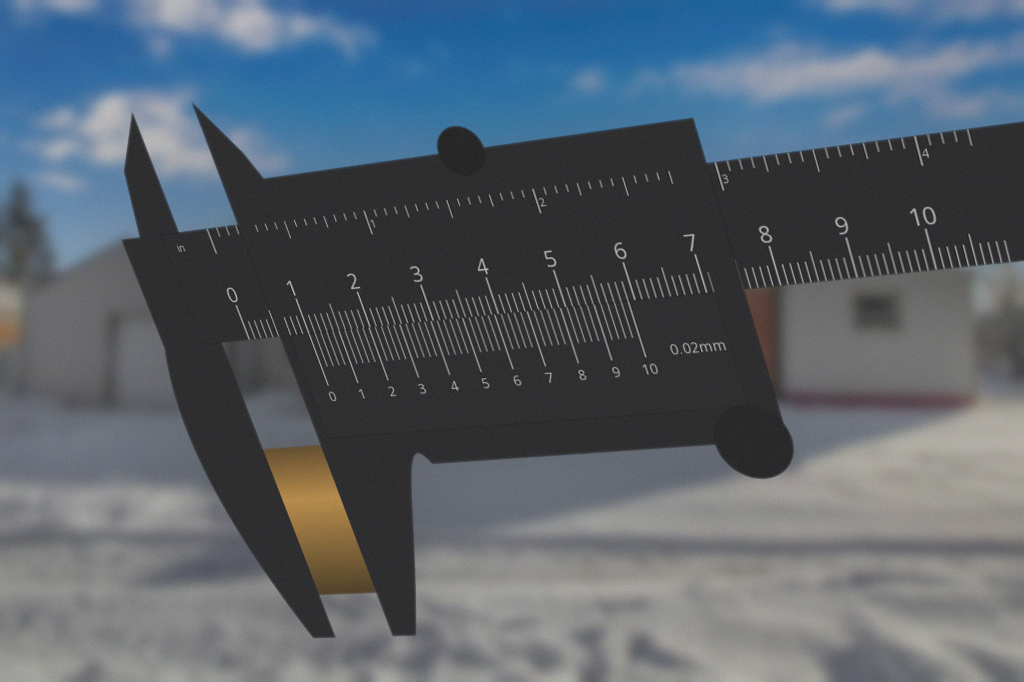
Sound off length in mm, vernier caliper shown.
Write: 10.0 mm
